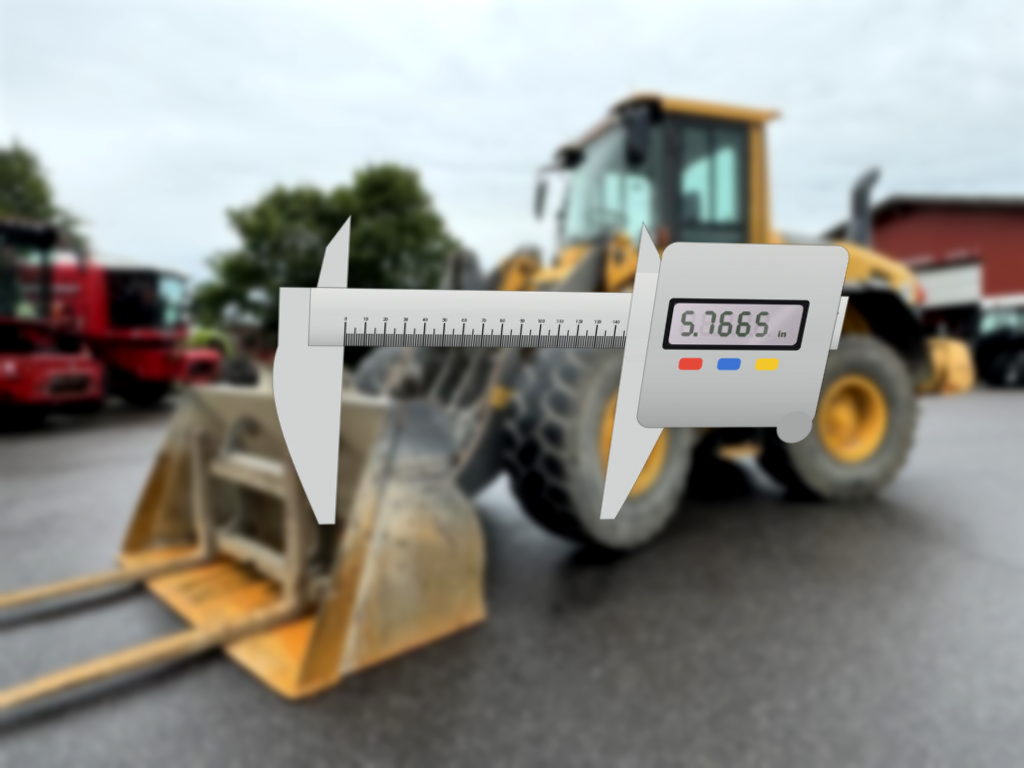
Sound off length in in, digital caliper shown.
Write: 5.7665 in
